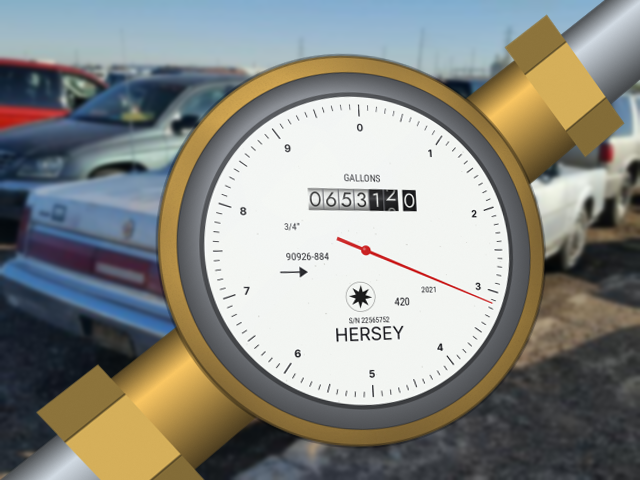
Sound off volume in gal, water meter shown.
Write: 653123.1 gal
